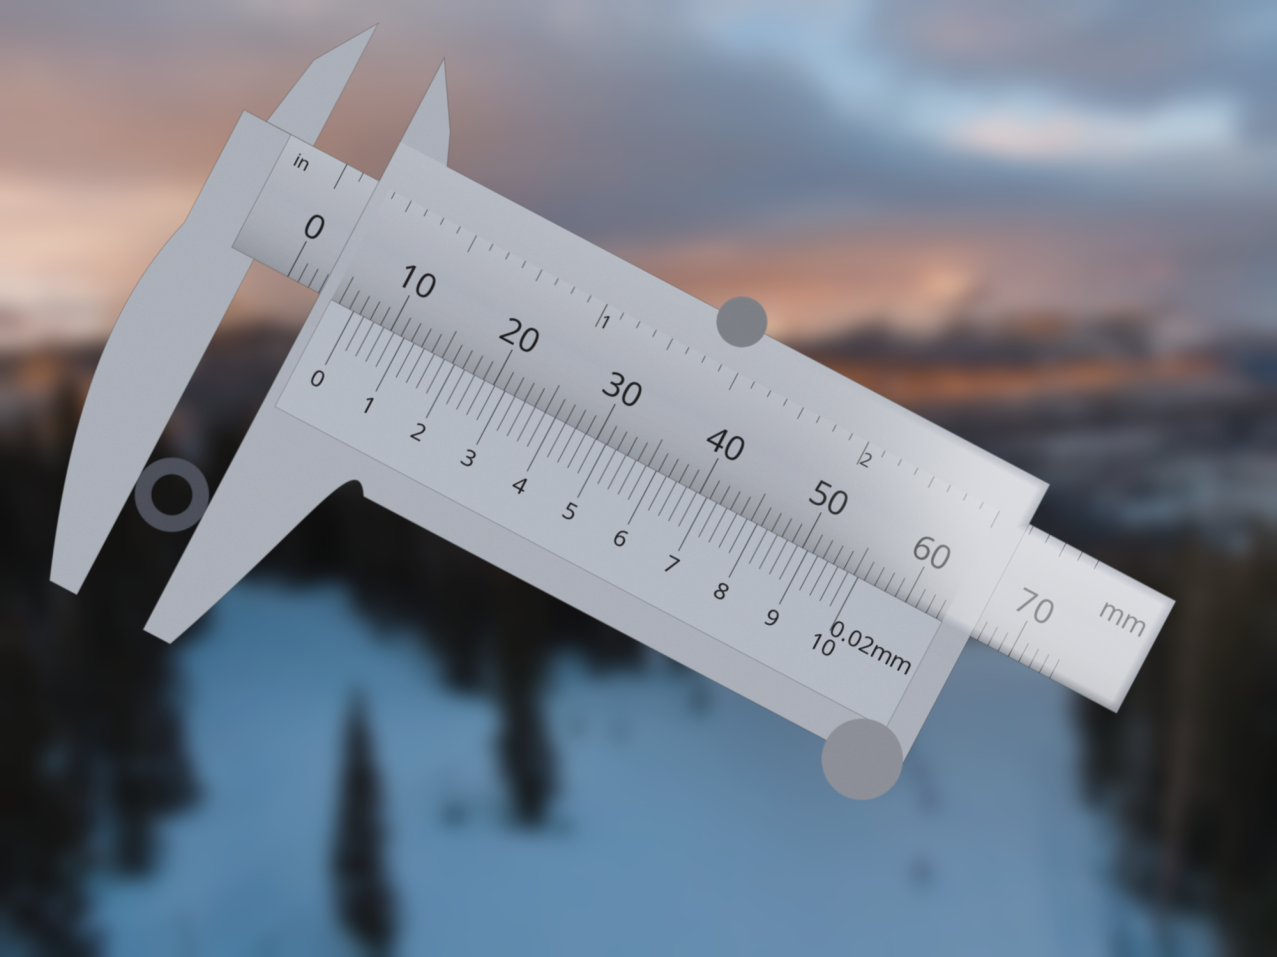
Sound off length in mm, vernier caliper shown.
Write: 6.4 mm
